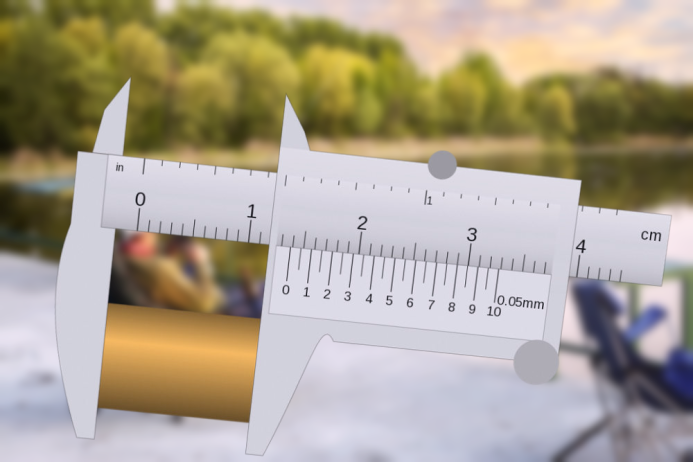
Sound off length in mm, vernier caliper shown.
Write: 13.8 mm
